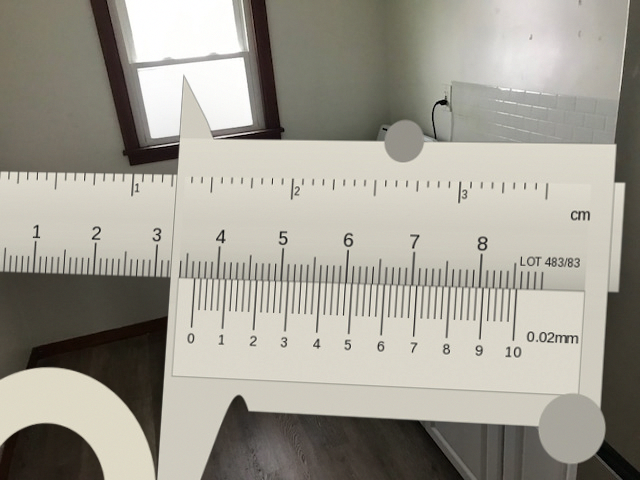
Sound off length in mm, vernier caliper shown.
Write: 36.4 mm
